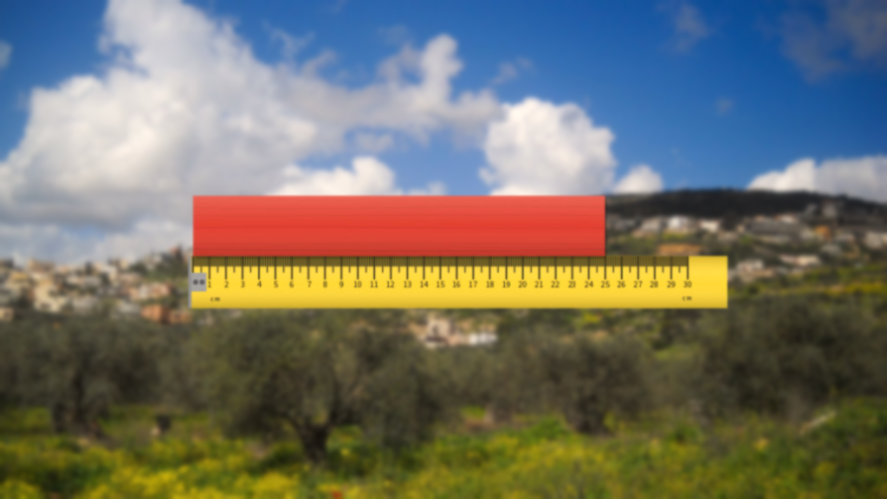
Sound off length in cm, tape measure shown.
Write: 25 cm
